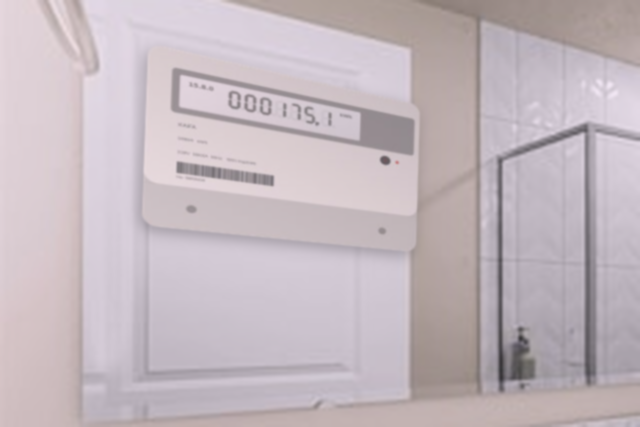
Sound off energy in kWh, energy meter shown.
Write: 175.1 kWh
